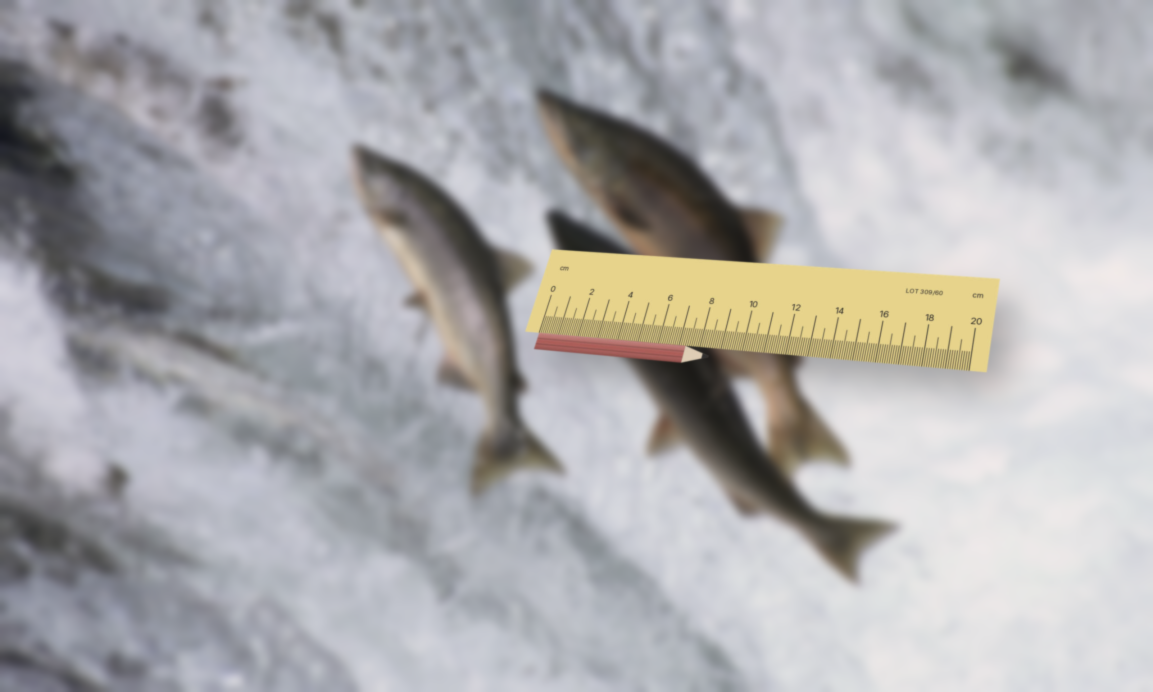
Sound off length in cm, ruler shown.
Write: 8.5 cm
